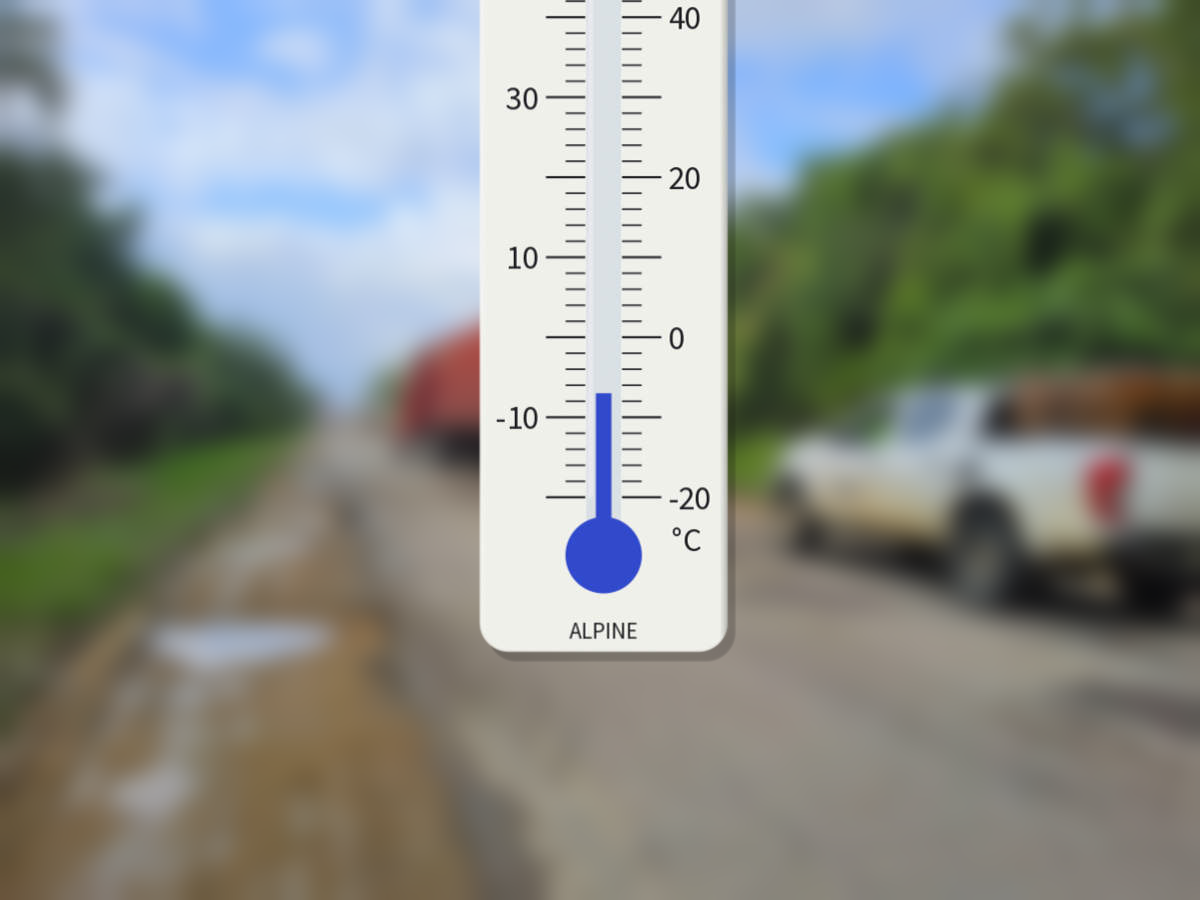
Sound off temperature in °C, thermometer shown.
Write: -7 °C
